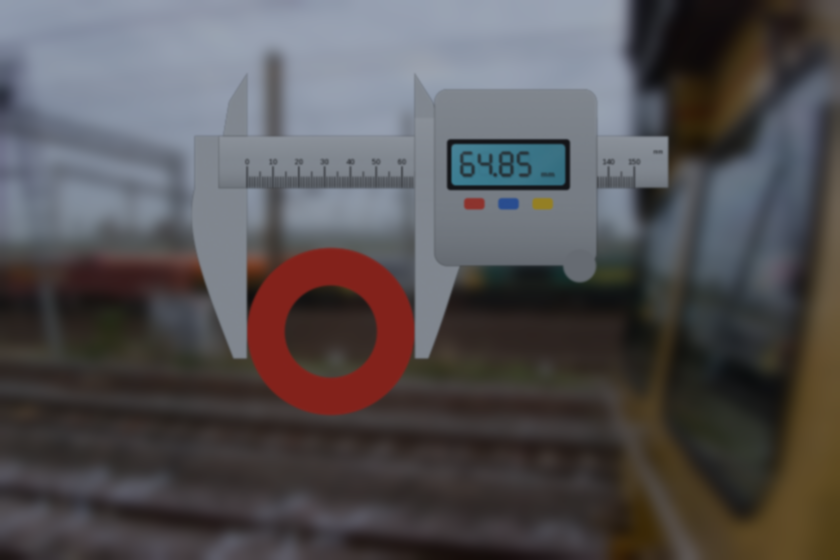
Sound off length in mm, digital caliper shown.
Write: 64.85 mm
